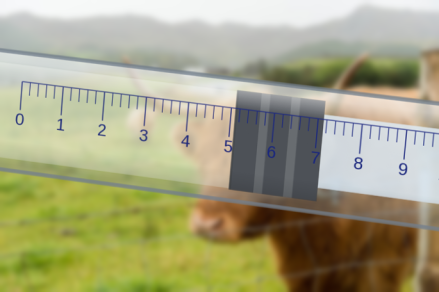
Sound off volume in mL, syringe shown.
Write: 5.1 mL
